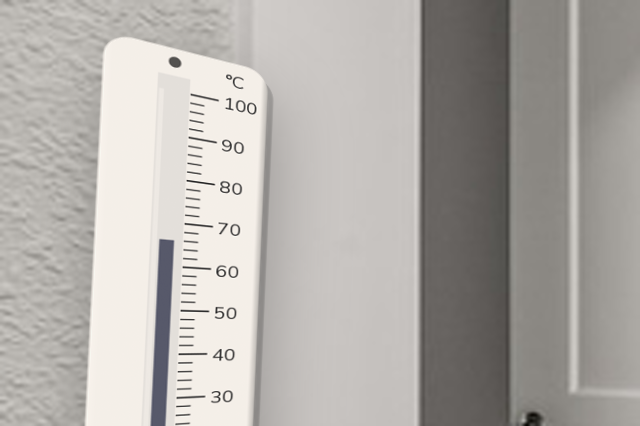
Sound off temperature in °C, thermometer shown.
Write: 66 °C
